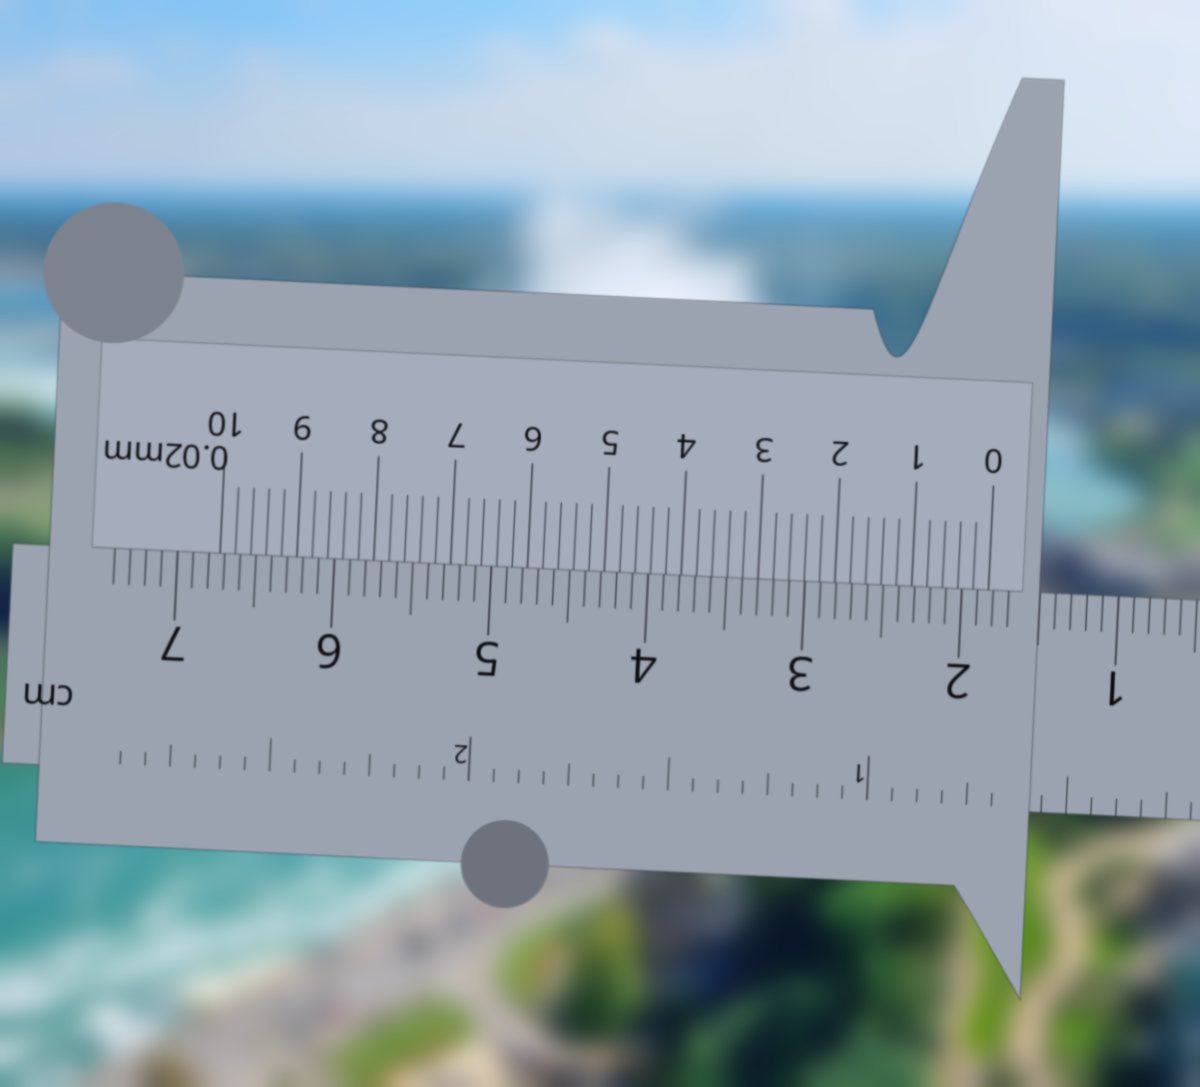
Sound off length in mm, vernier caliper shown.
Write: 18.3 mm
